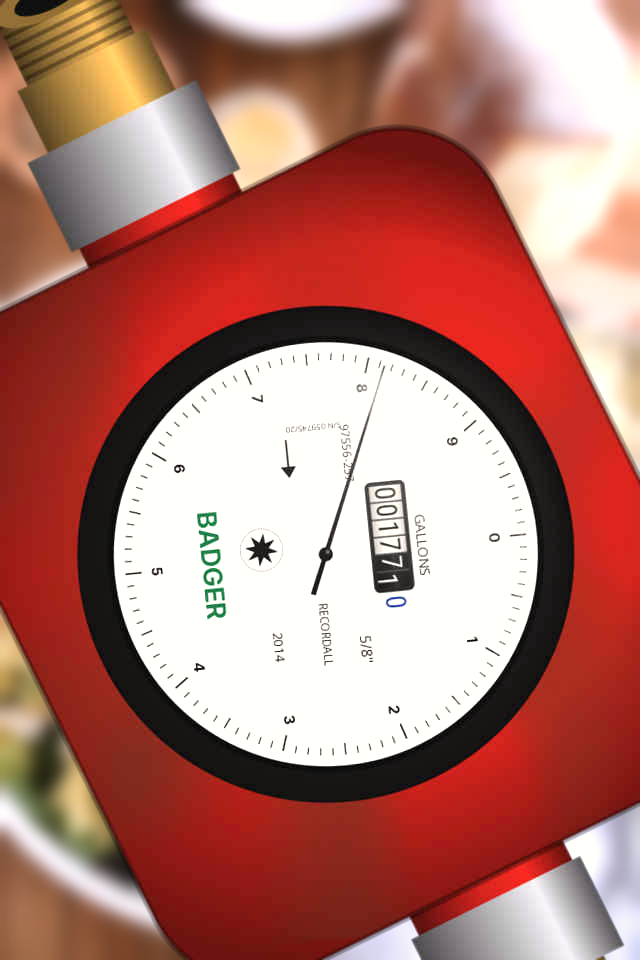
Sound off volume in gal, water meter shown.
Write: 17708.1 gal
